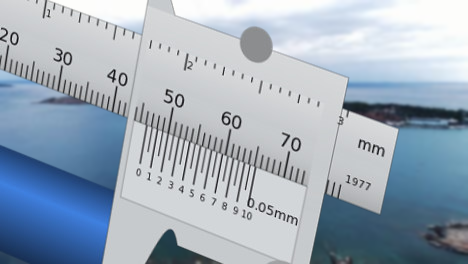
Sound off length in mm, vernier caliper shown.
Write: 46.2 mm
